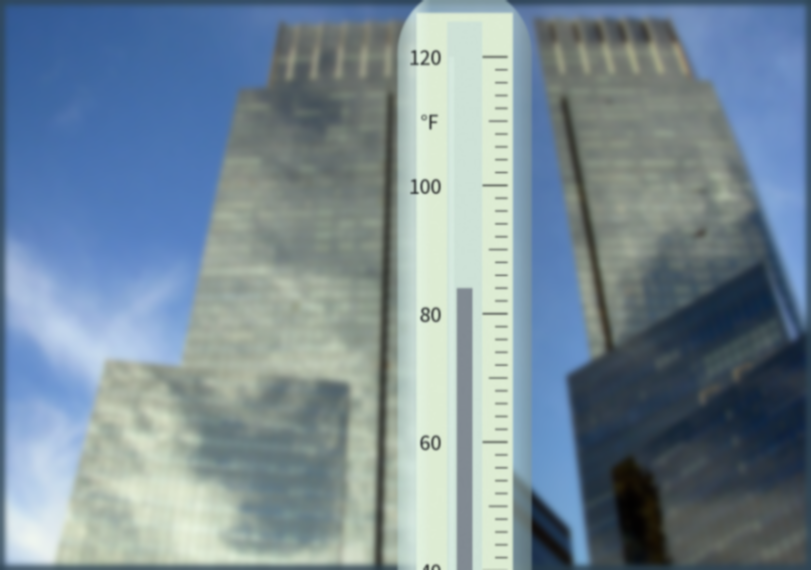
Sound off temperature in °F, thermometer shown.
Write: 84 °F
